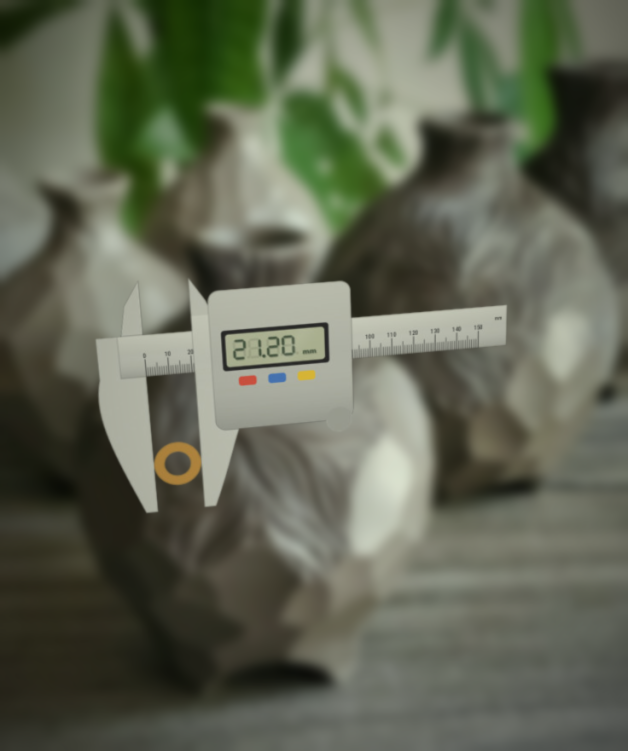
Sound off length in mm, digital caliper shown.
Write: 21.20 mm
